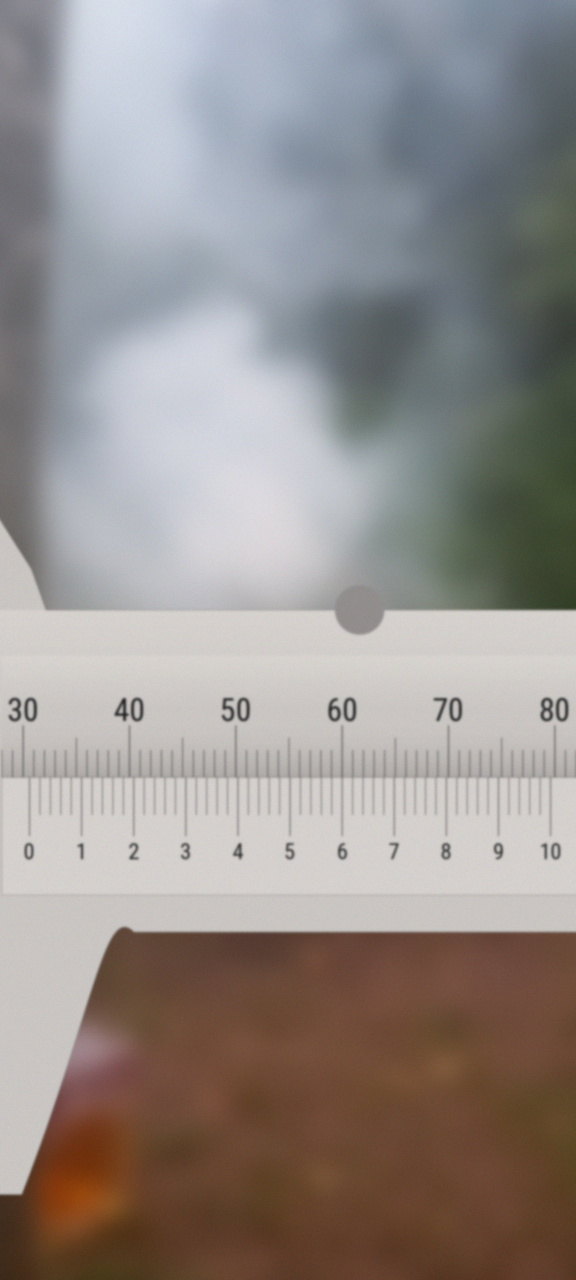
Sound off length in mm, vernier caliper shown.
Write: 30.6 mm
